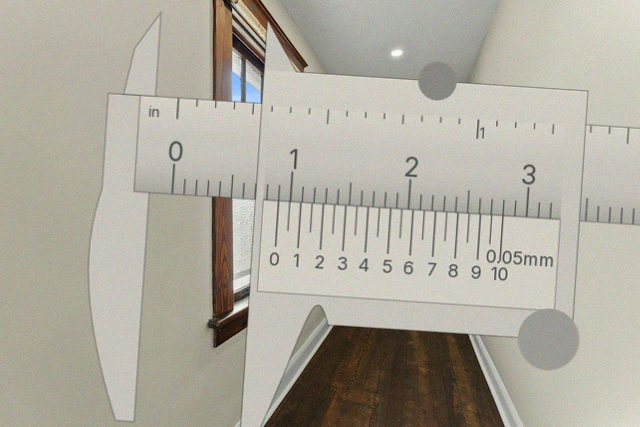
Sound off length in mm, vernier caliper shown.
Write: 9.0 mm
